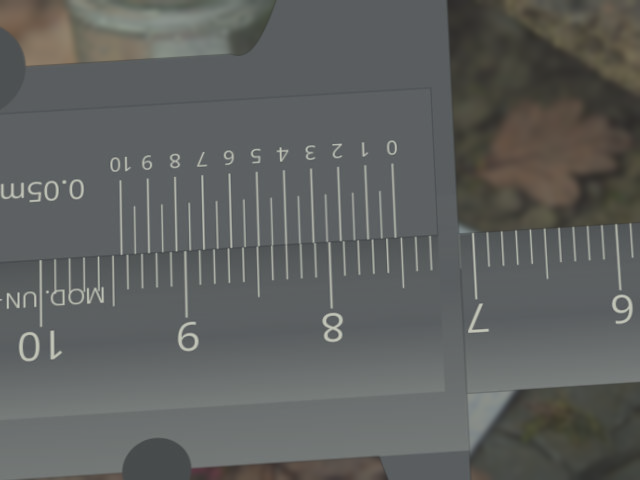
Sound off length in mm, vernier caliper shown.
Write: 75.4 mm
